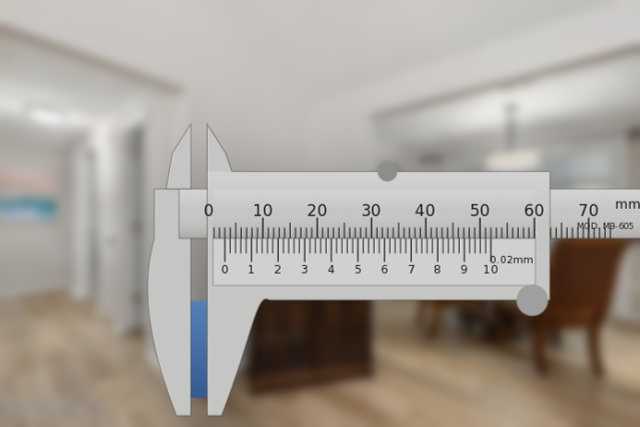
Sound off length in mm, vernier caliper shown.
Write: 3.0 mm
